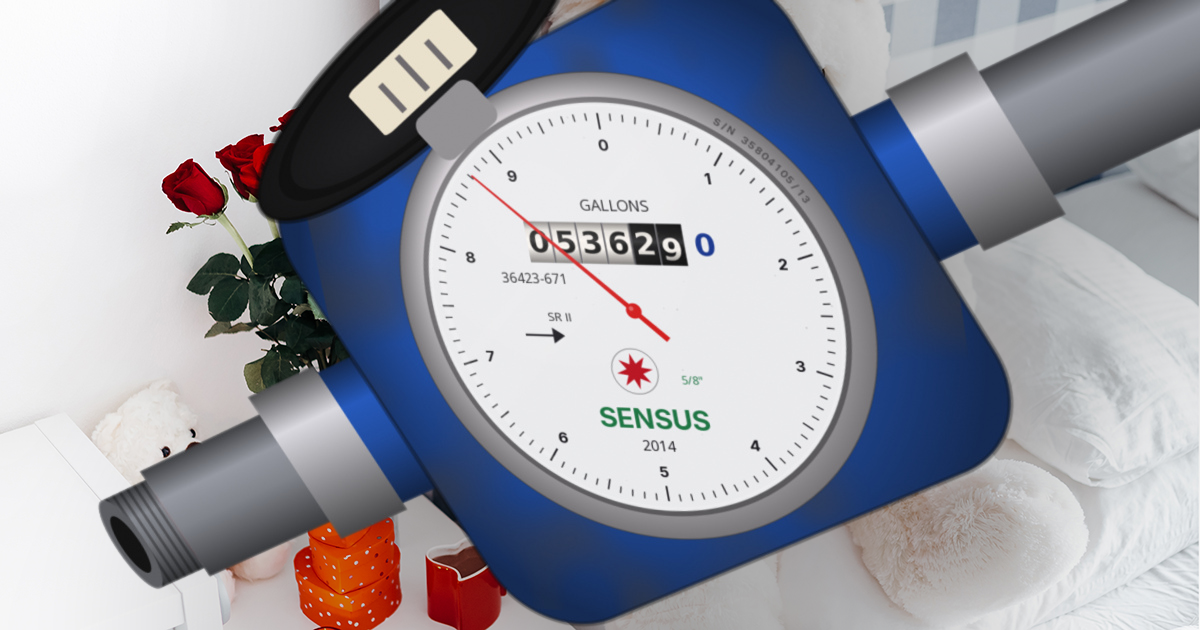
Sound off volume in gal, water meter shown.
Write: 536288.7 gal
